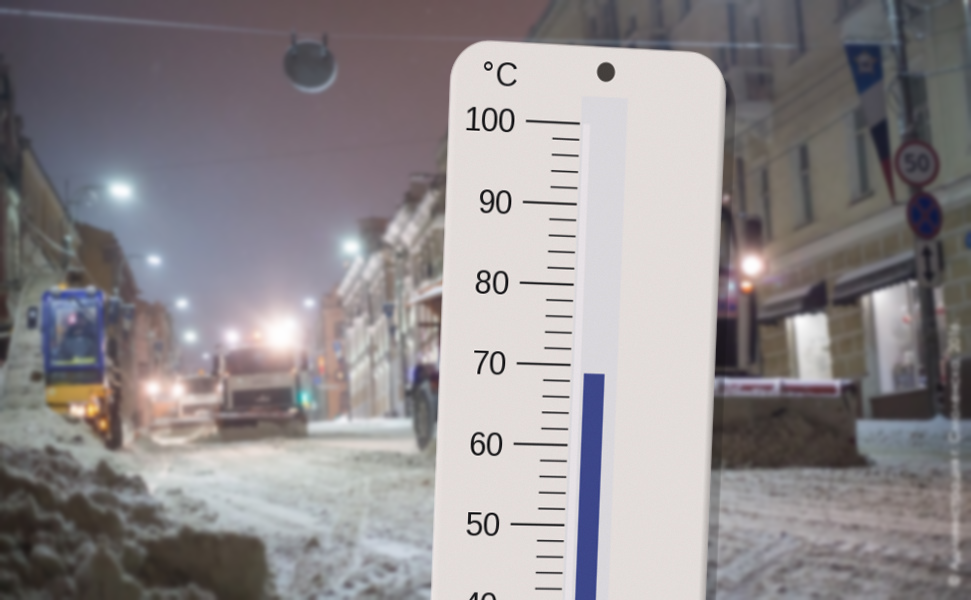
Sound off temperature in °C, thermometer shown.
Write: 69 °C
